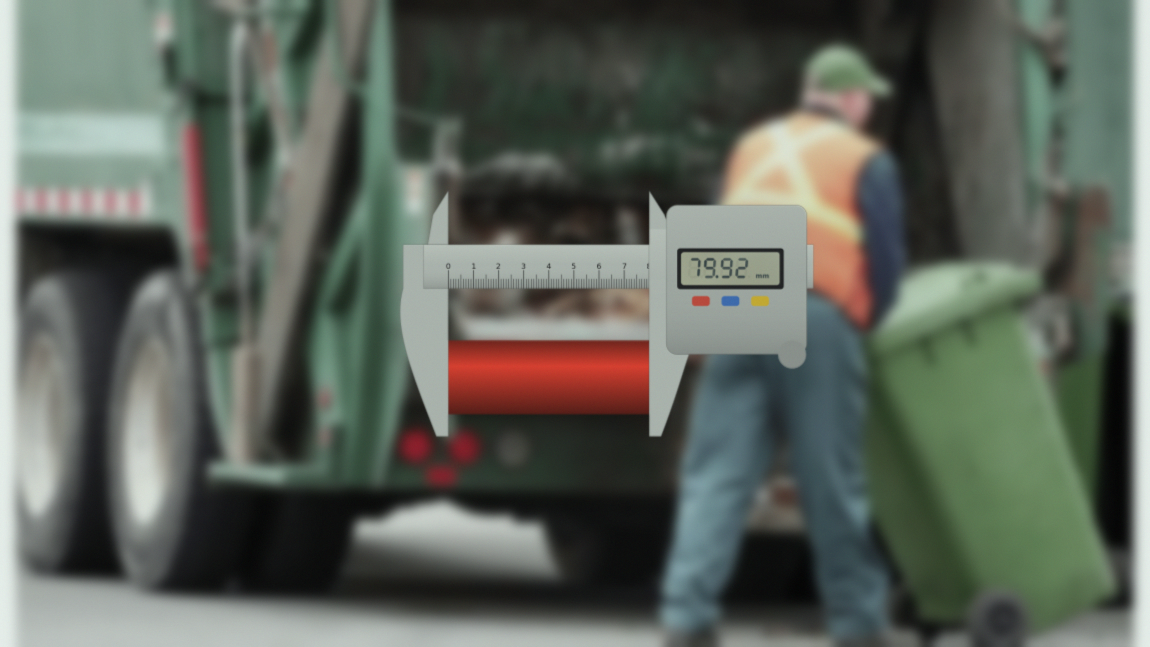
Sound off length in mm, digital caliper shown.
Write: 79.92 mm
